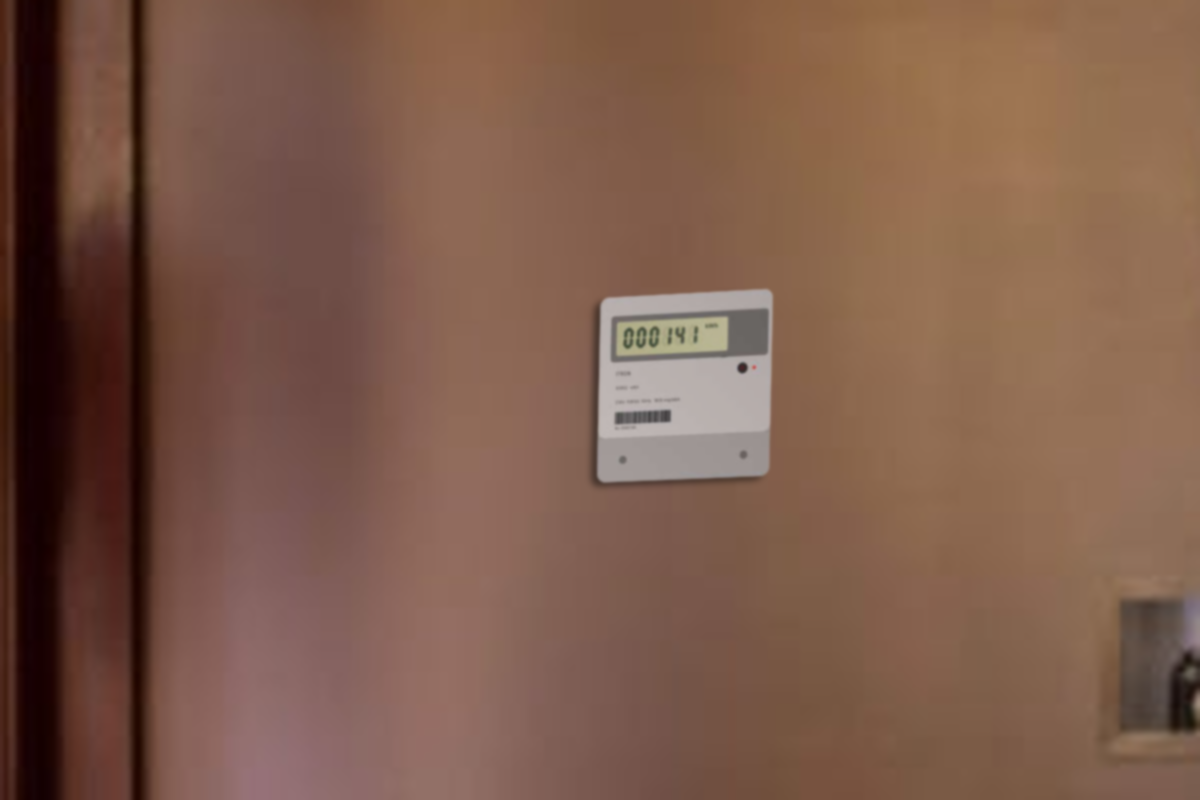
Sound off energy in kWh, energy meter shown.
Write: 141 kWh
